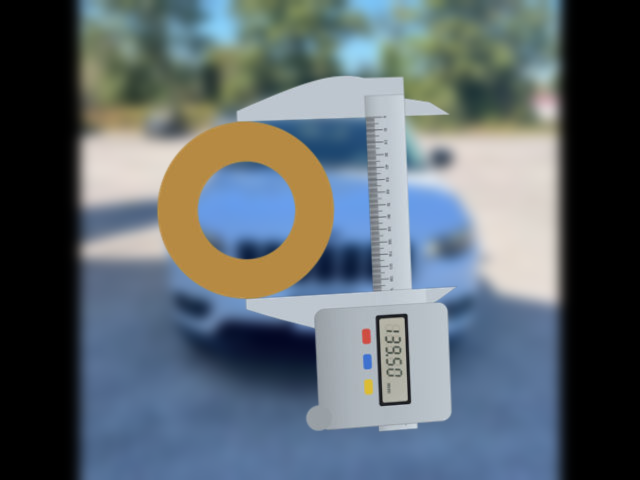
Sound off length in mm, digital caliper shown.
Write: 139.50 mm
